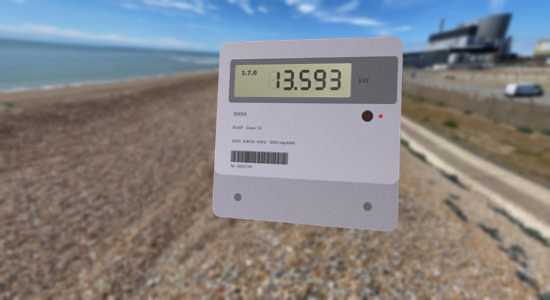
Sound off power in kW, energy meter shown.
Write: 13.593 kW
